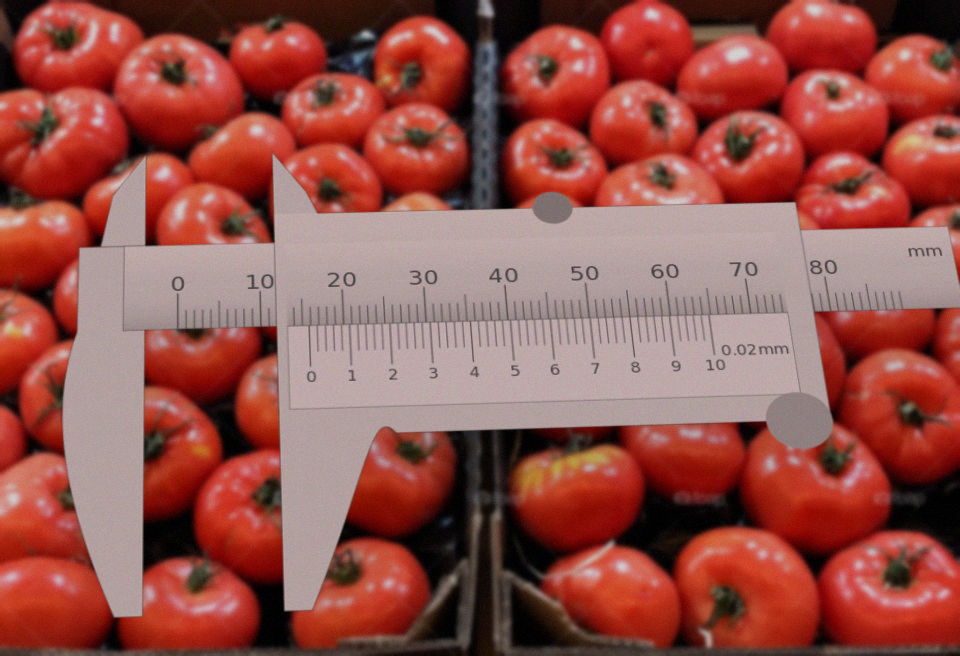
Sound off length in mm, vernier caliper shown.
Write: 15.8 mm
